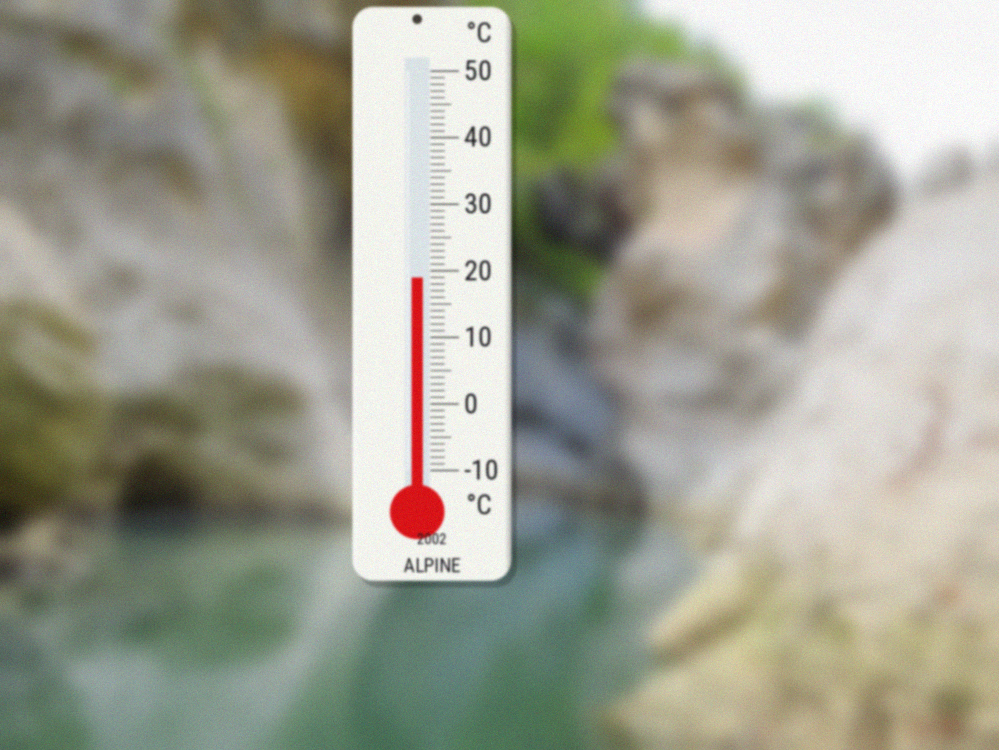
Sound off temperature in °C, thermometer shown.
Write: 19 °C
